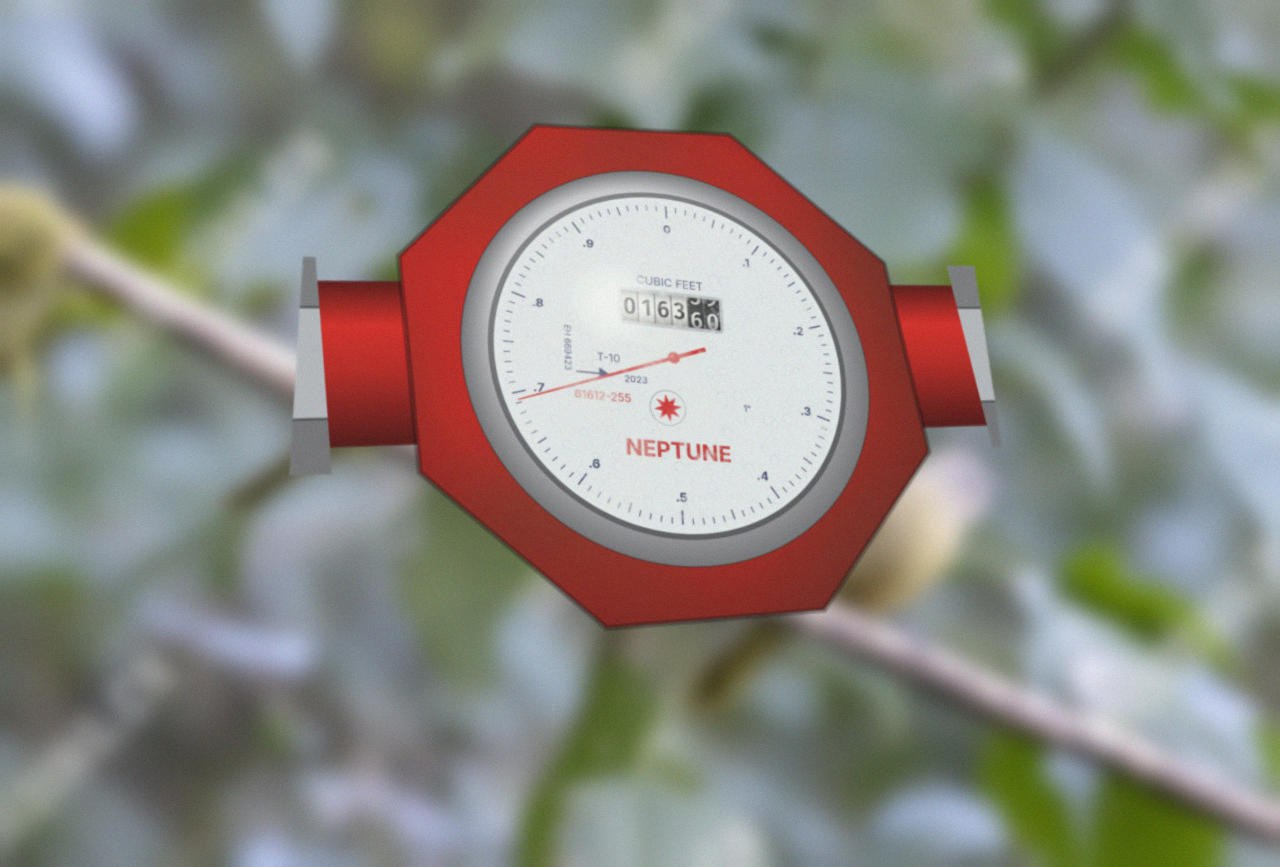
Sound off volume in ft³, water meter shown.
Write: 16359.69 ft³
